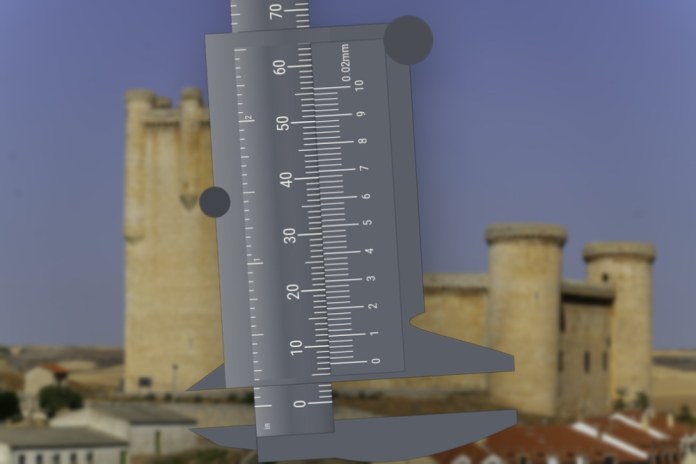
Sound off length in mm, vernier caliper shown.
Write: 6.8 mm
